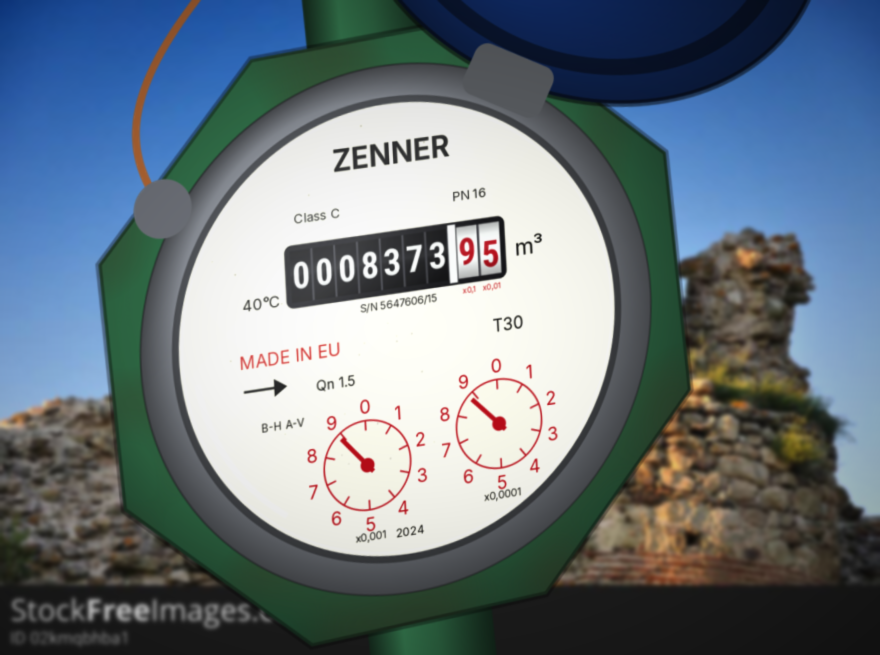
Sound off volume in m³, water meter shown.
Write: 8373.9488 m³
